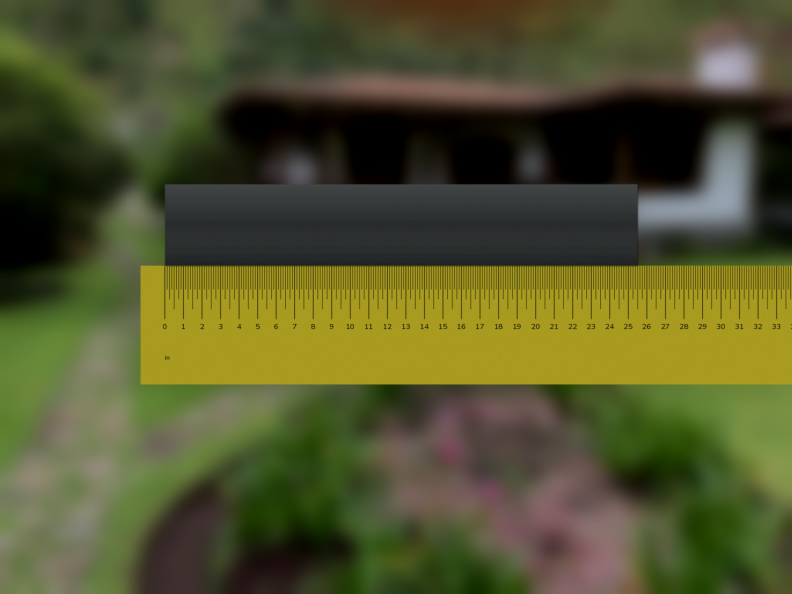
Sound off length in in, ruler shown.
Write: 25.5 in
